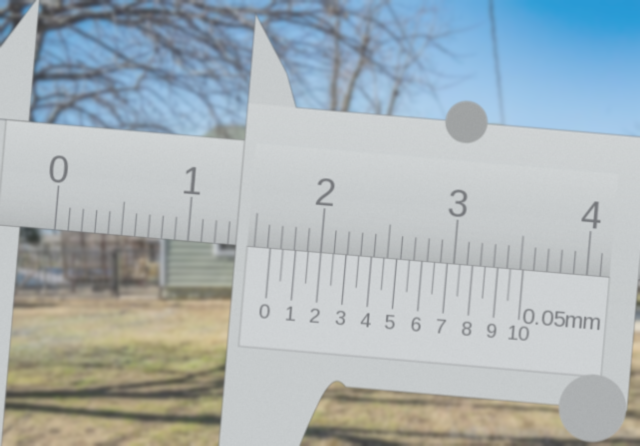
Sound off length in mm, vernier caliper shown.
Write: 16.2 mm
